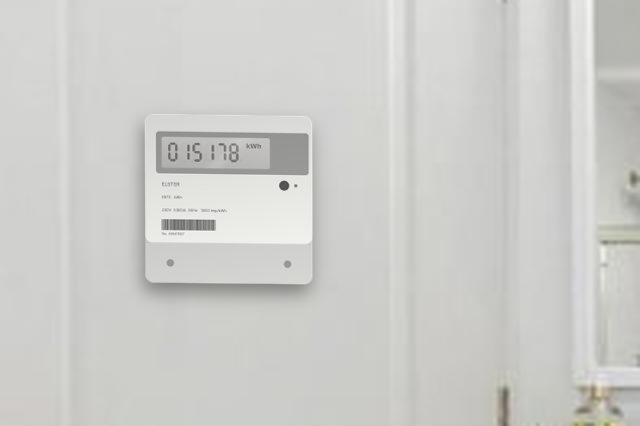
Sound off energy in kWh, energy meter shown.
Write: 15178 kWh
